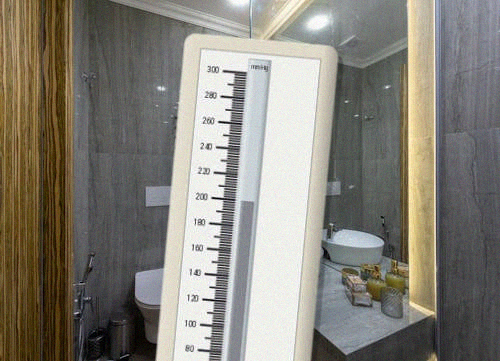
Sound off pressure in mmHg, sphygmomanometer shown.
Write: 200 mmHg
